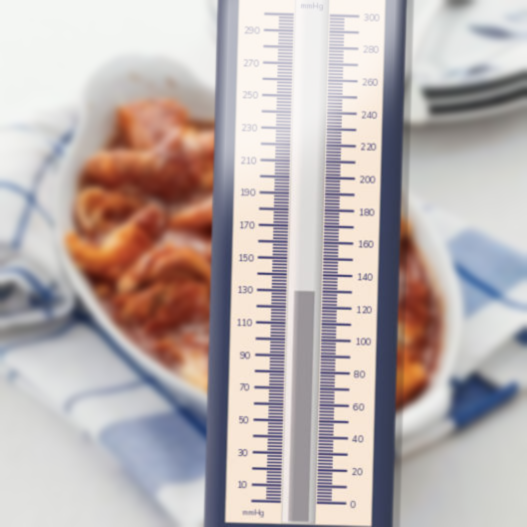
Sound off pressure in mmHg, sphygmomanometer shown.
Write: 130 mmHg
